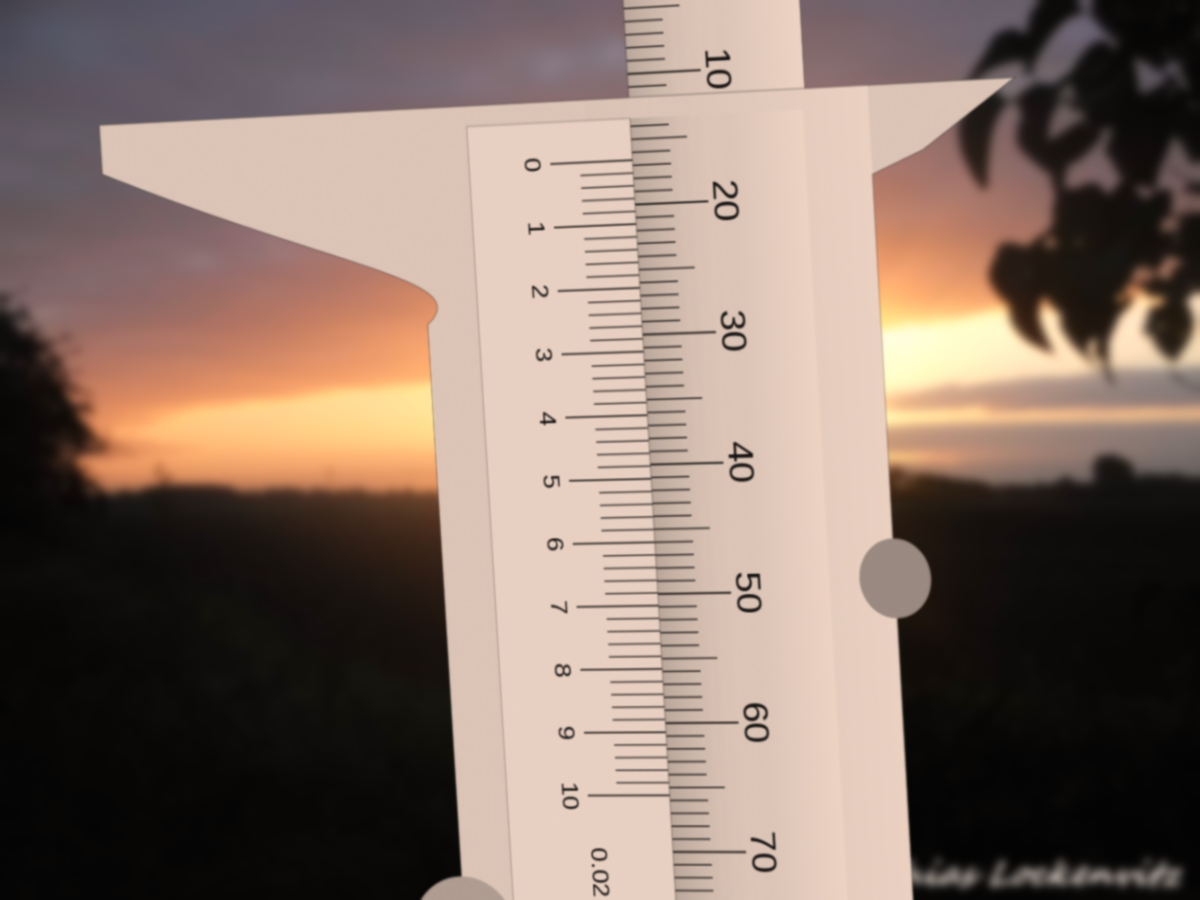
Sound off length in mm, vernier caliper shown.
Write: 16.6 mm
